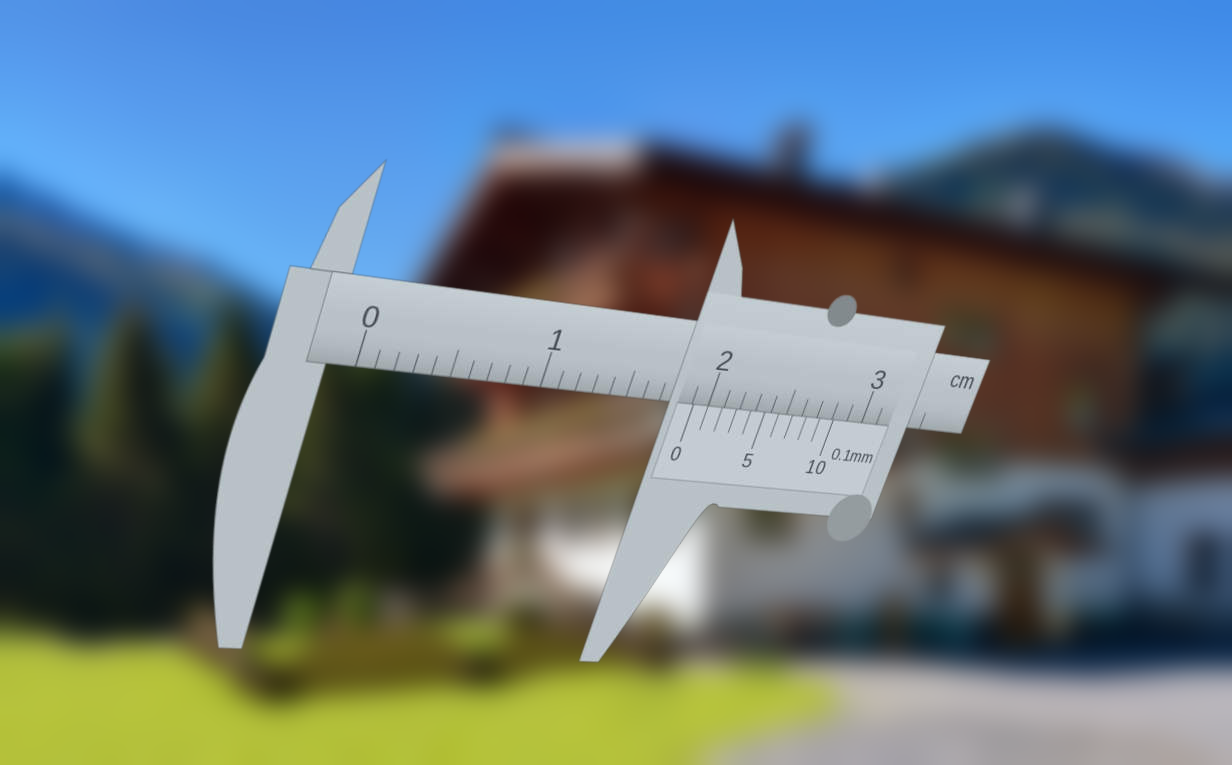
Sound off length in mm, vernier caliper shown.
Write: 19.1 mm
